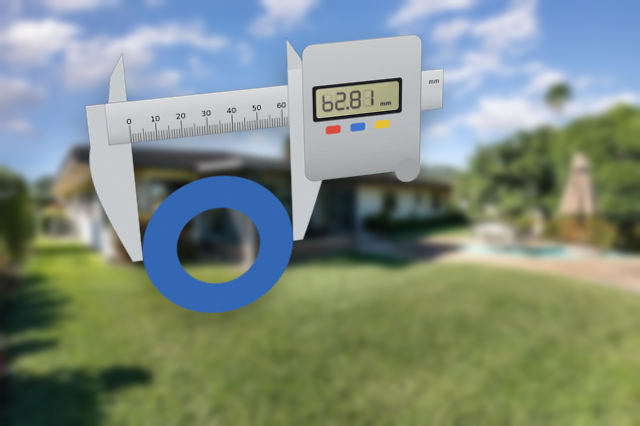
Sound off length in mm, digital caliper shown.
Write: 62.81 mm
